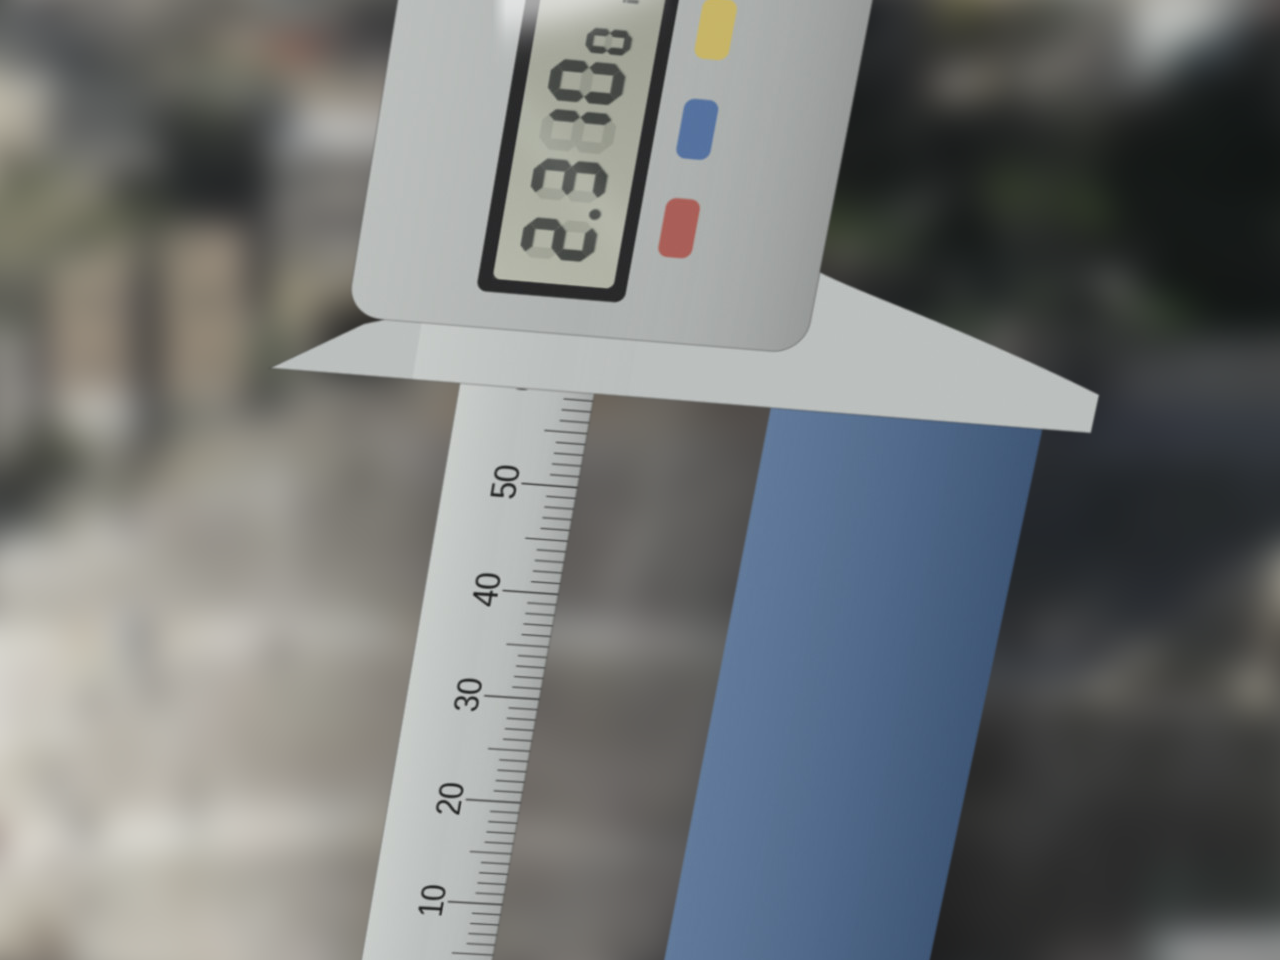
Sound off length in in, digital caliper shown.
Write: 2.3100 in
